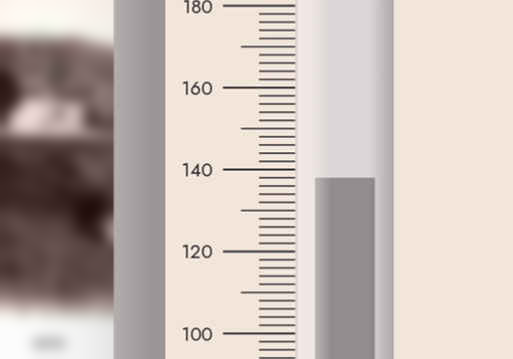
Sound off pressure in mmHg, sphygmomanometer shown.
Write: 138 mmHg
